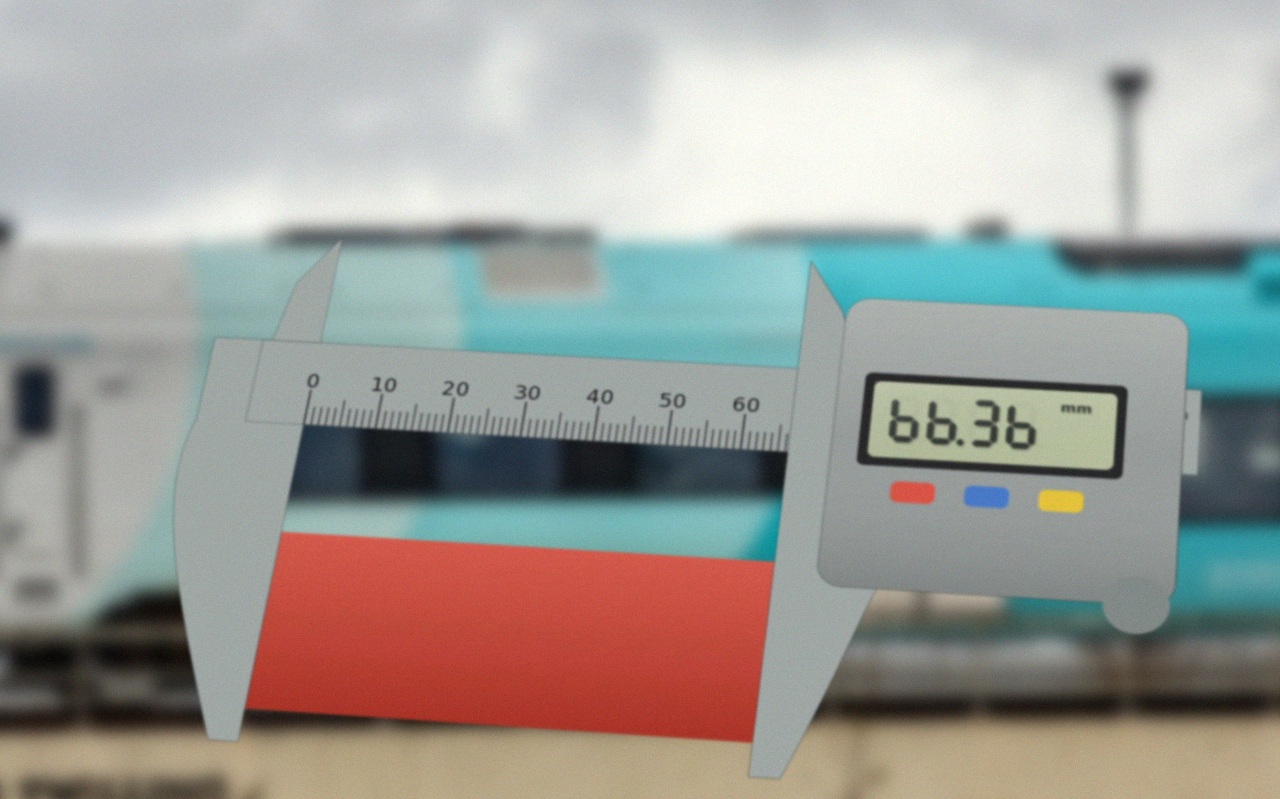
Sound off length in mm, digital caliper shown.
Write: 66.36 mm
